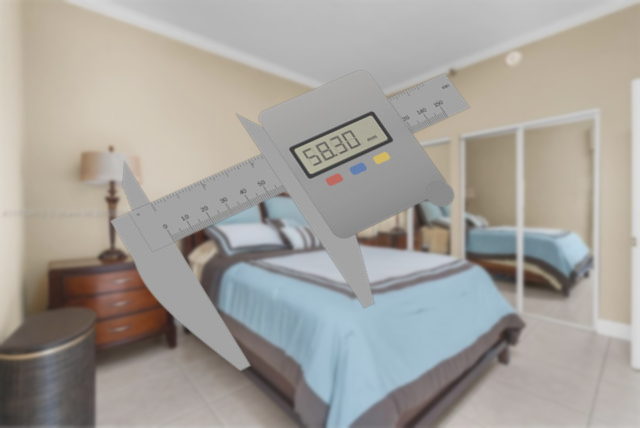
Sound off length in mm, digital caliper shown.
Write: 58.30 mm
